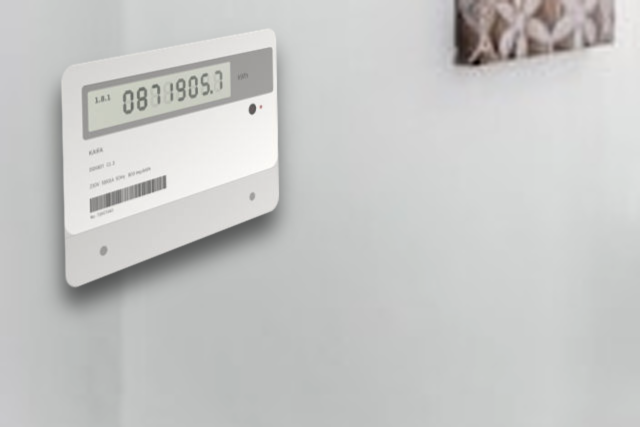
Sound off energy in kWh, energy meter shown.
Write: 871905.7 kWh
